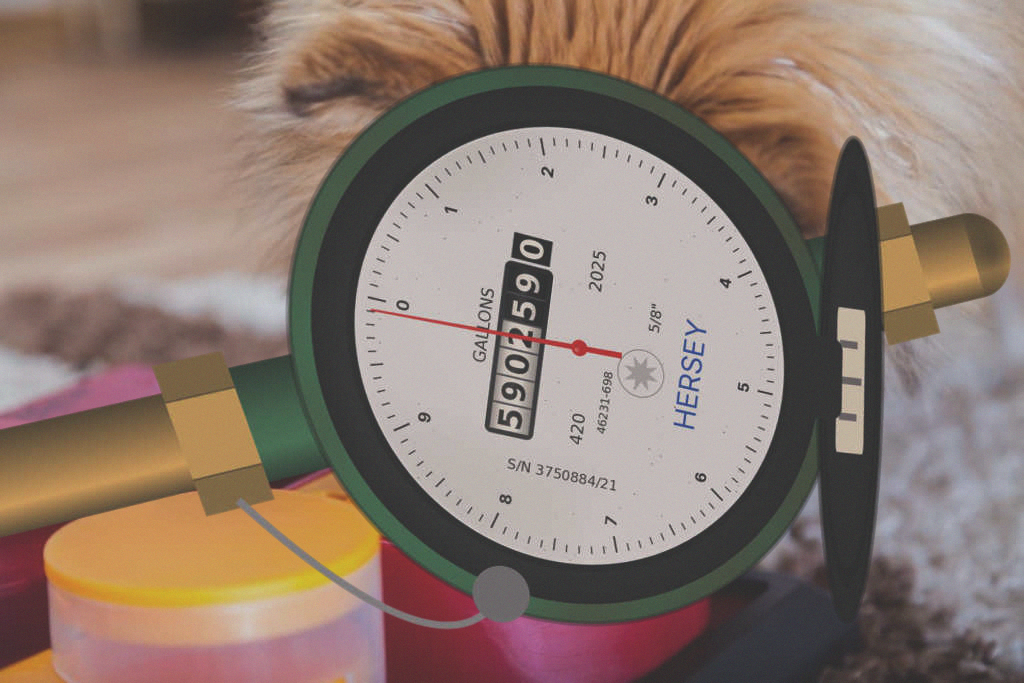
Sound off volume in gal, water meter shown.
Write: 5902589.9 gal
